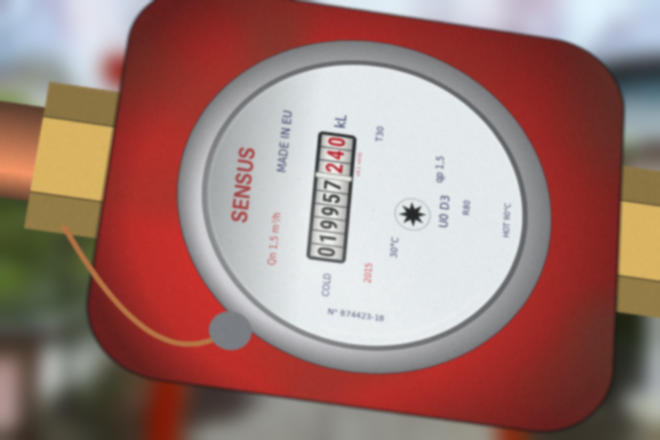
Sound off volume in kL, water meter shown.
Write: 19957.240 kL
